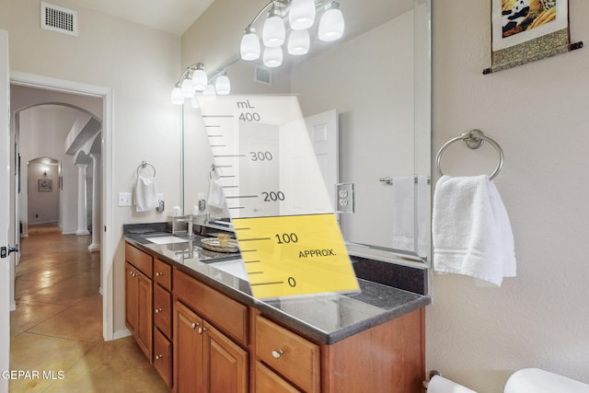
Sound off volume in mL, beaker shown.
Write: 150 mL
